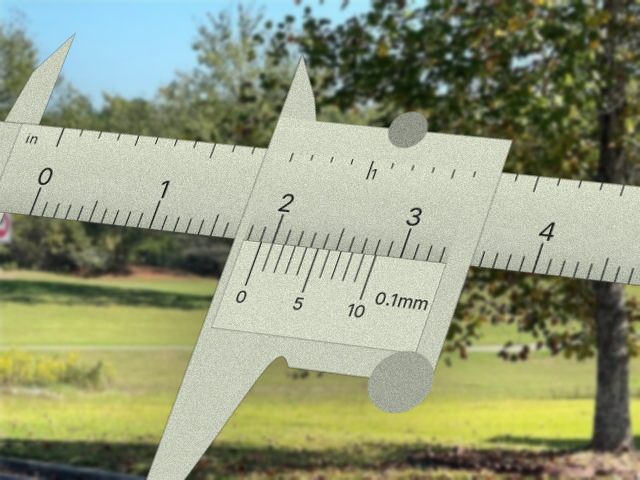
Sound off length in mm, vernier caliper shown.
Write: 19.1 mm
